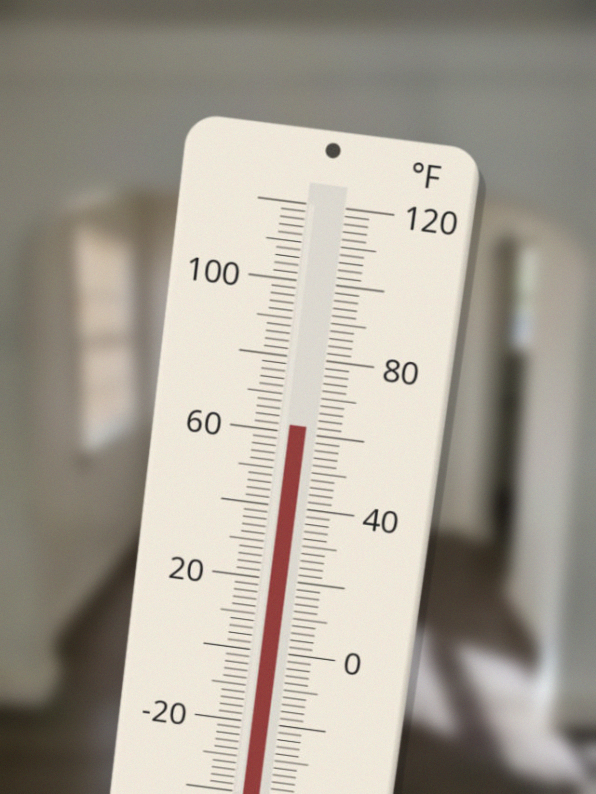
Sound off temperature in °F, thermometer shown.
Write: 62 °F
